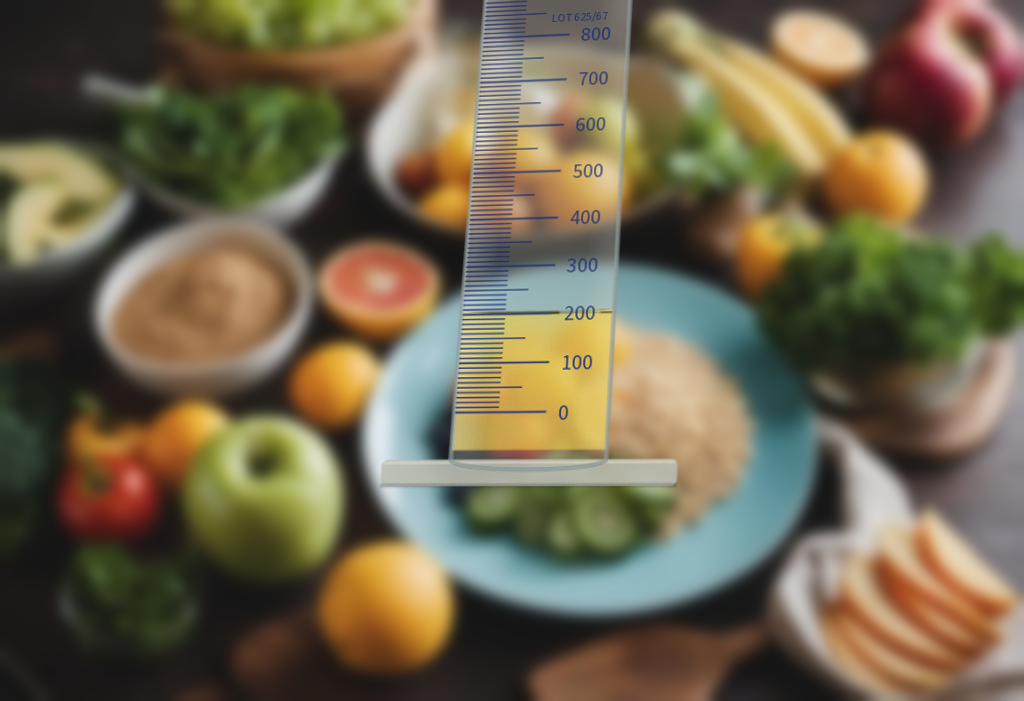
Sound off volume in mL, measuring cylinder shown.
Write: 200 mL
